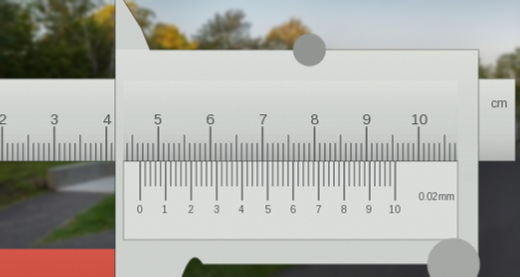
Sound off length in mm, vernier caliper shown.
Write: 46.5 mm
